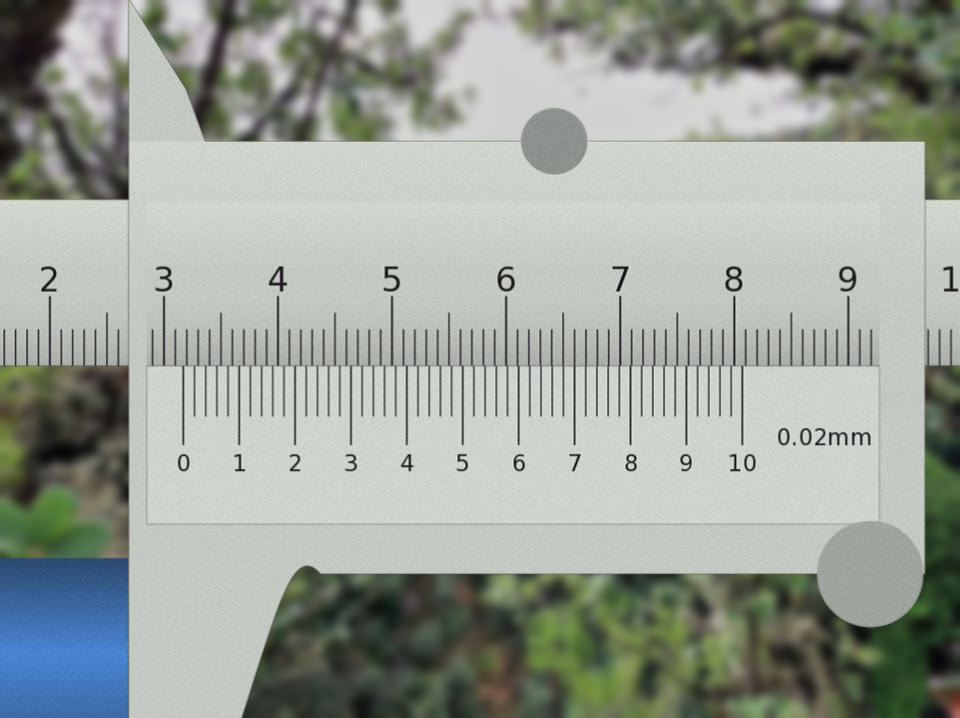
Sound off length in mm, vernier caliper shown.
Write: 31.7 mm
